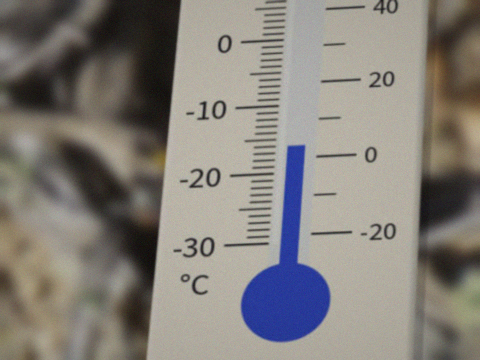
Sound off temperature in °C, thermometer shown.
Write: -16 °C
